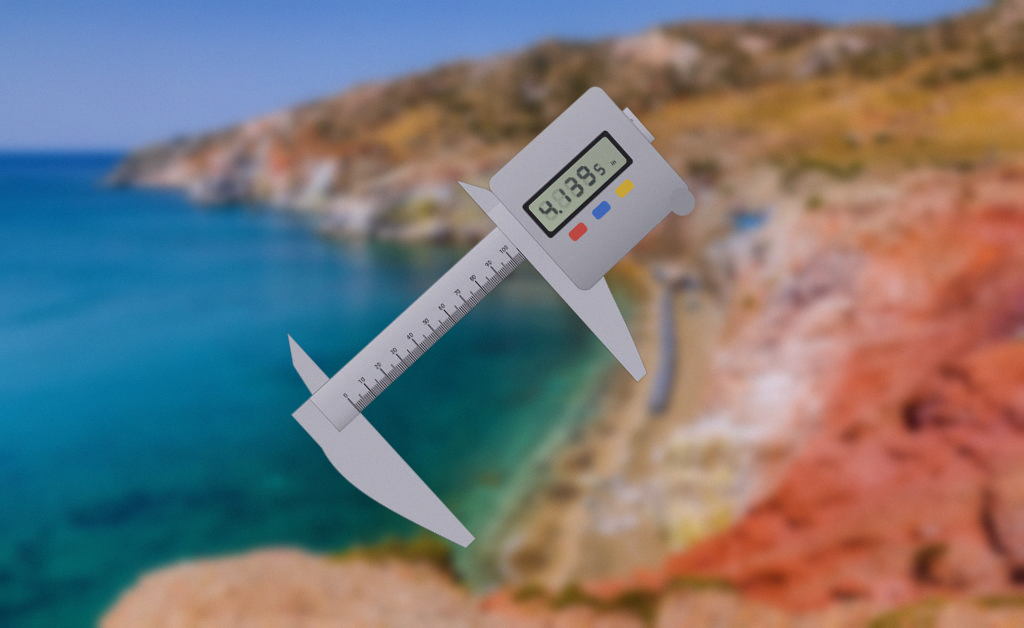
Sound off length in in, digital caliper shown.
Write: 4.1395 in
